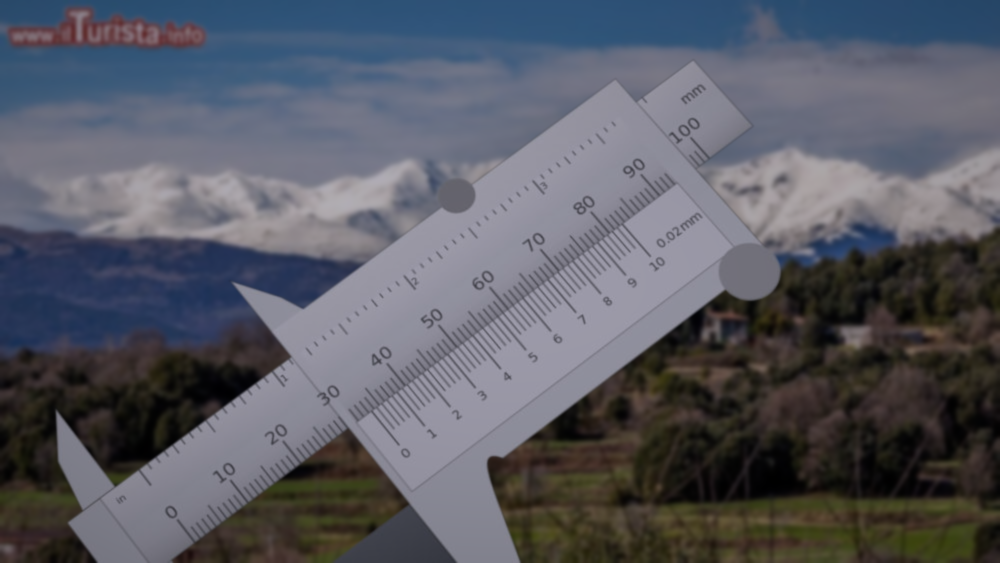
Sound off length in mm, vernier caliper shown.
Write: 33.5 mm
